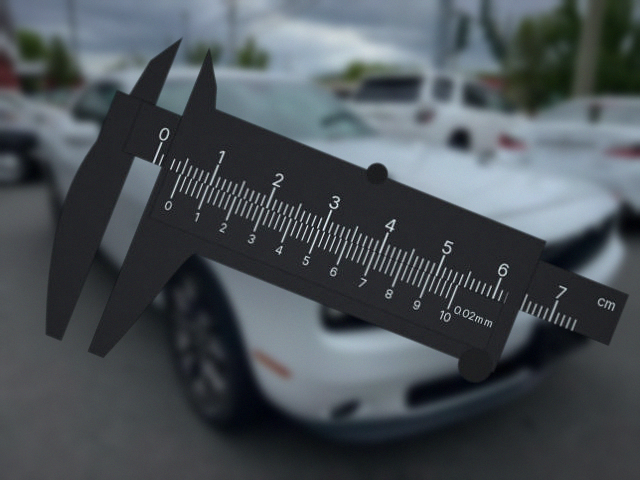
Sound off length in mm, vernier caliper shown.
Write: 4.8 mm
